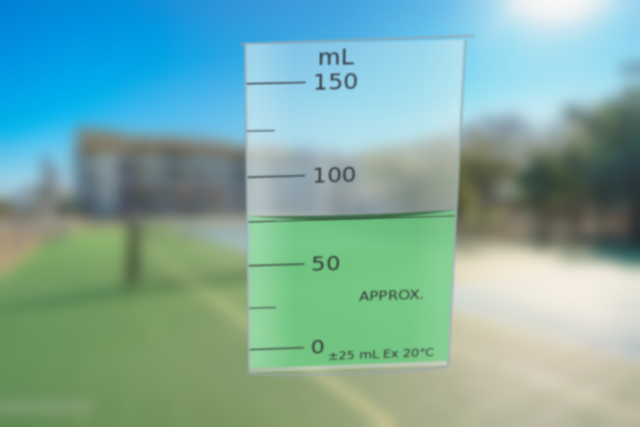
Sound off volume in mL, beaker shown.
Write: 75 mL
